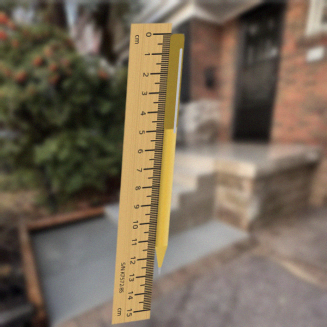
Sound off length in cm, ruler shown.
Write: 13 cm
